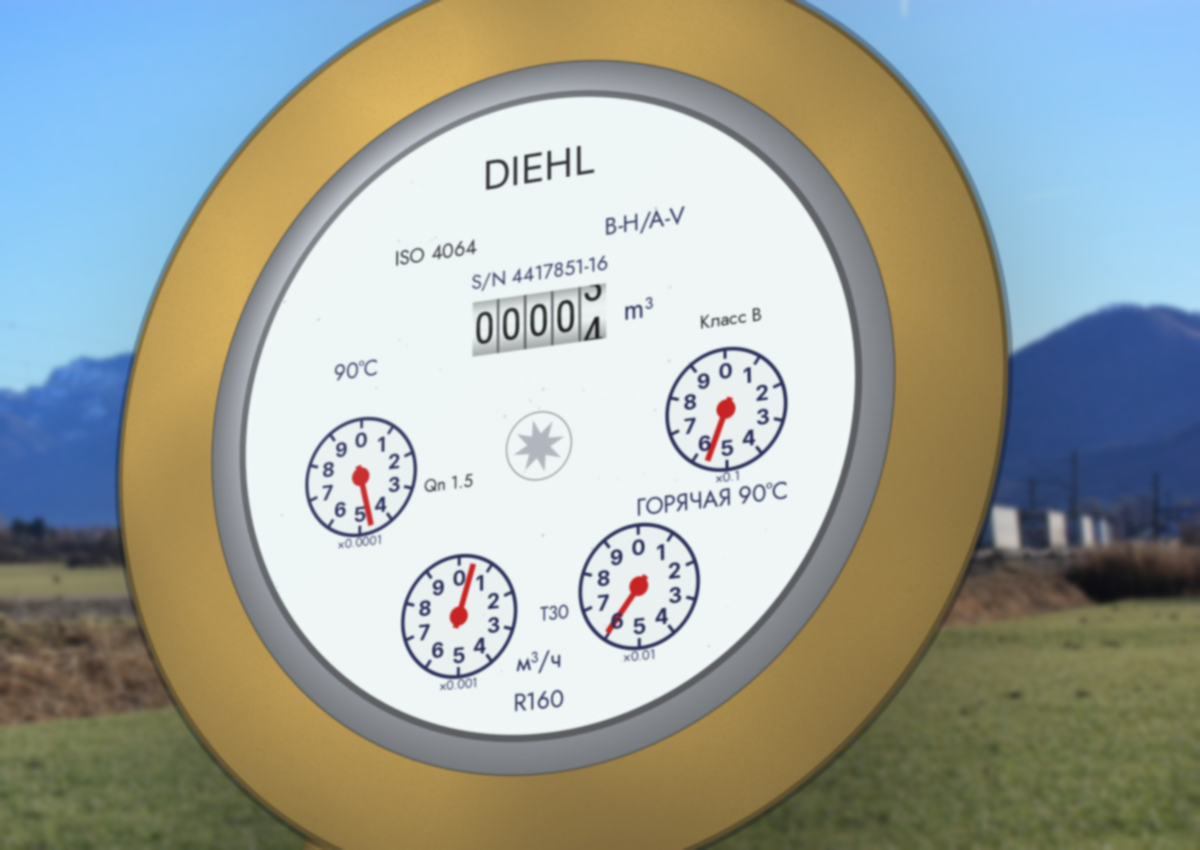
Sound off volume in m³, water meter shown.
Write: 3.5604 m³
